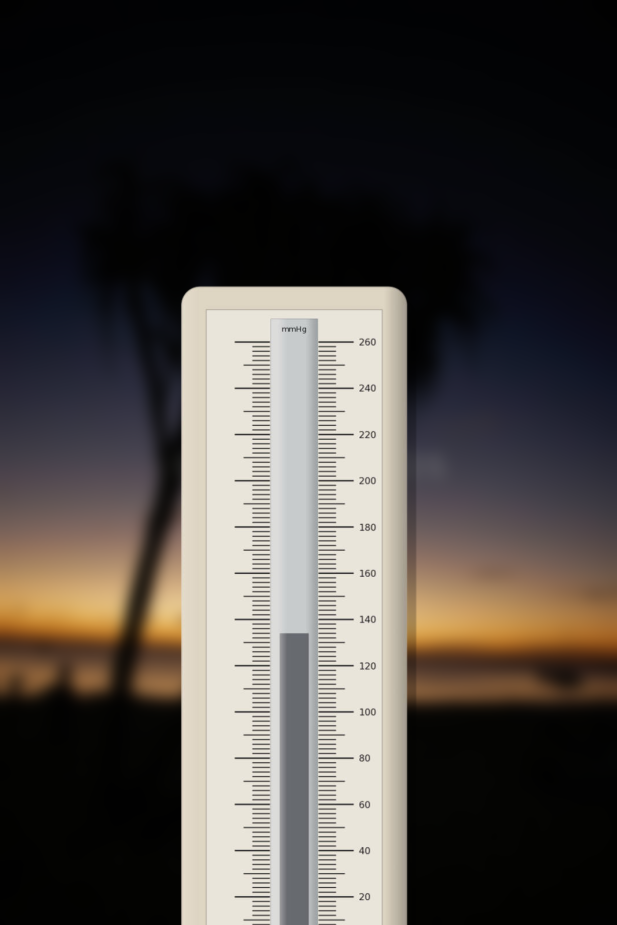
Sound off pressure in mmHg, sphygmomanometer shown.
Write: 134 mmHg
